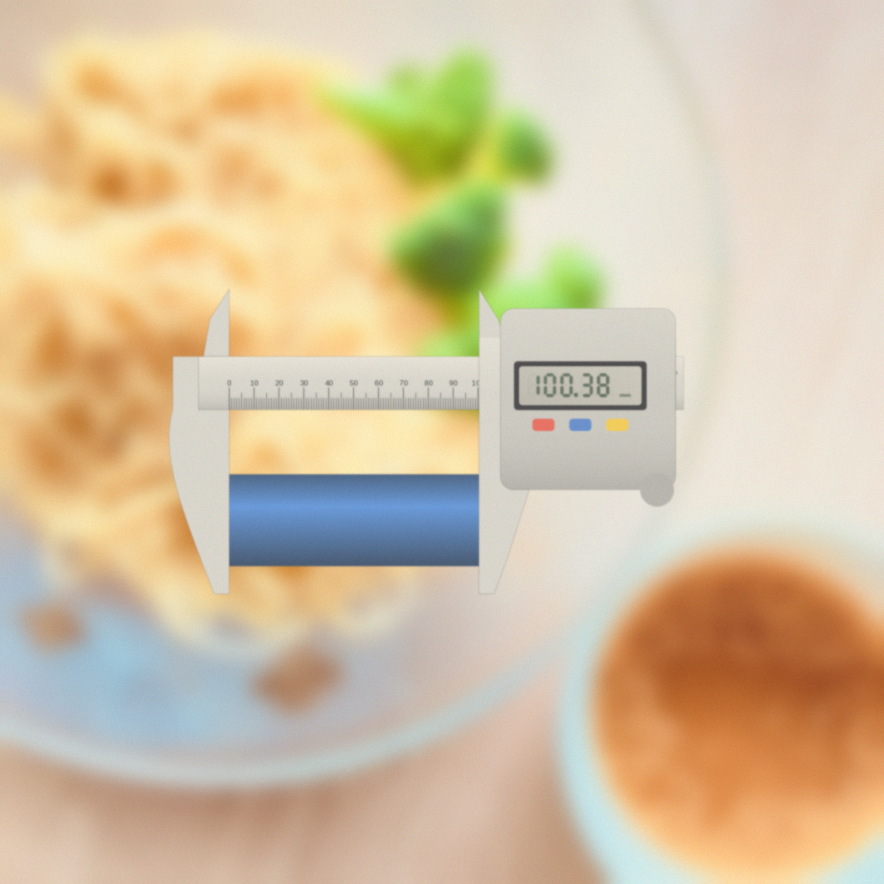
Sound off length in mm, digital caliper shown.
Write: 100.38 mm
